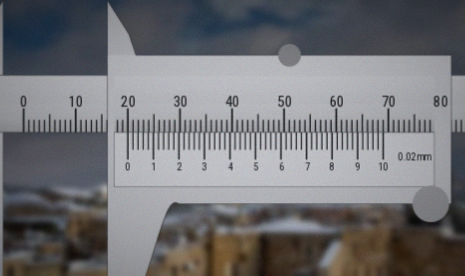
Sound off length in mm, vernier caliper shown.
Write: 20.0 mm
